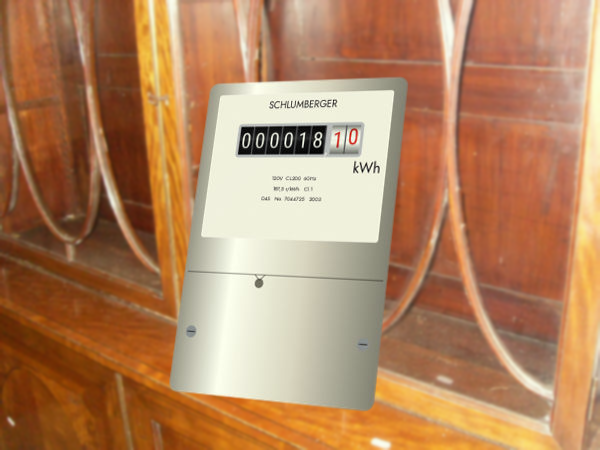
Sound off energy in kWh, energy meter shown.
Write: 18.10 kWh
